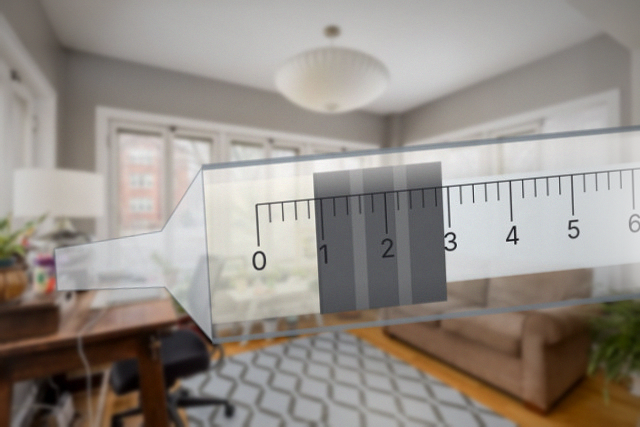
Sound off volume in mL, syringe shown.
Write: 0.9 mL
